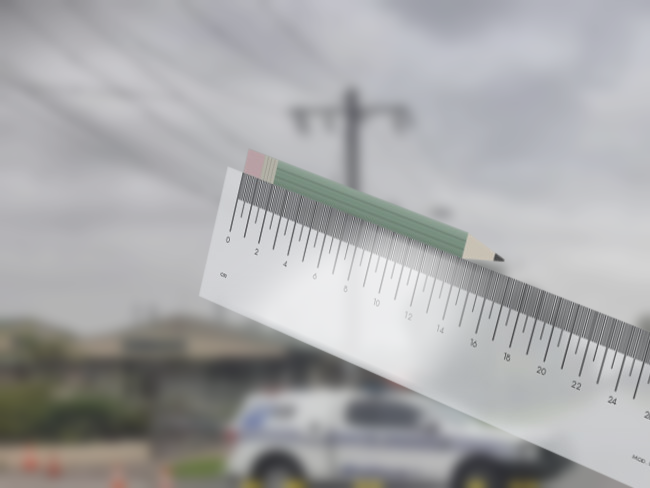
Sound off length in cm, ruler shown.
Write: 16.5 cm
